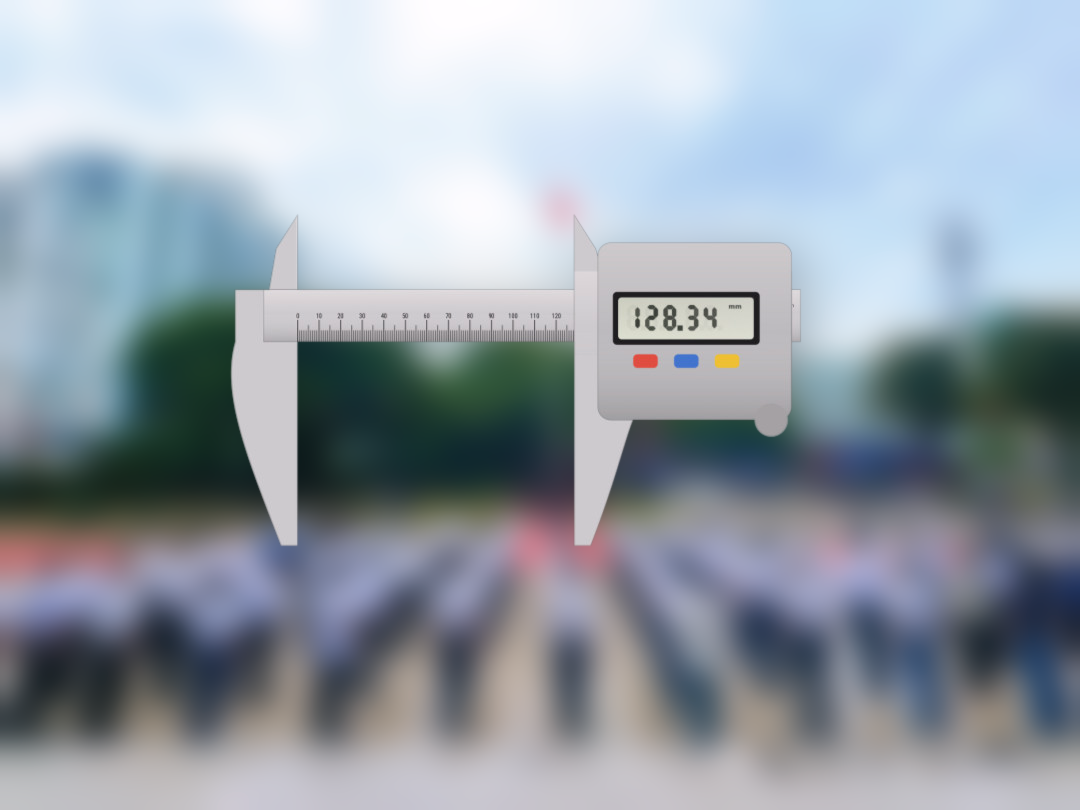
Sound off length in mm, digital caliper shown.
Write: 128.34 mm
